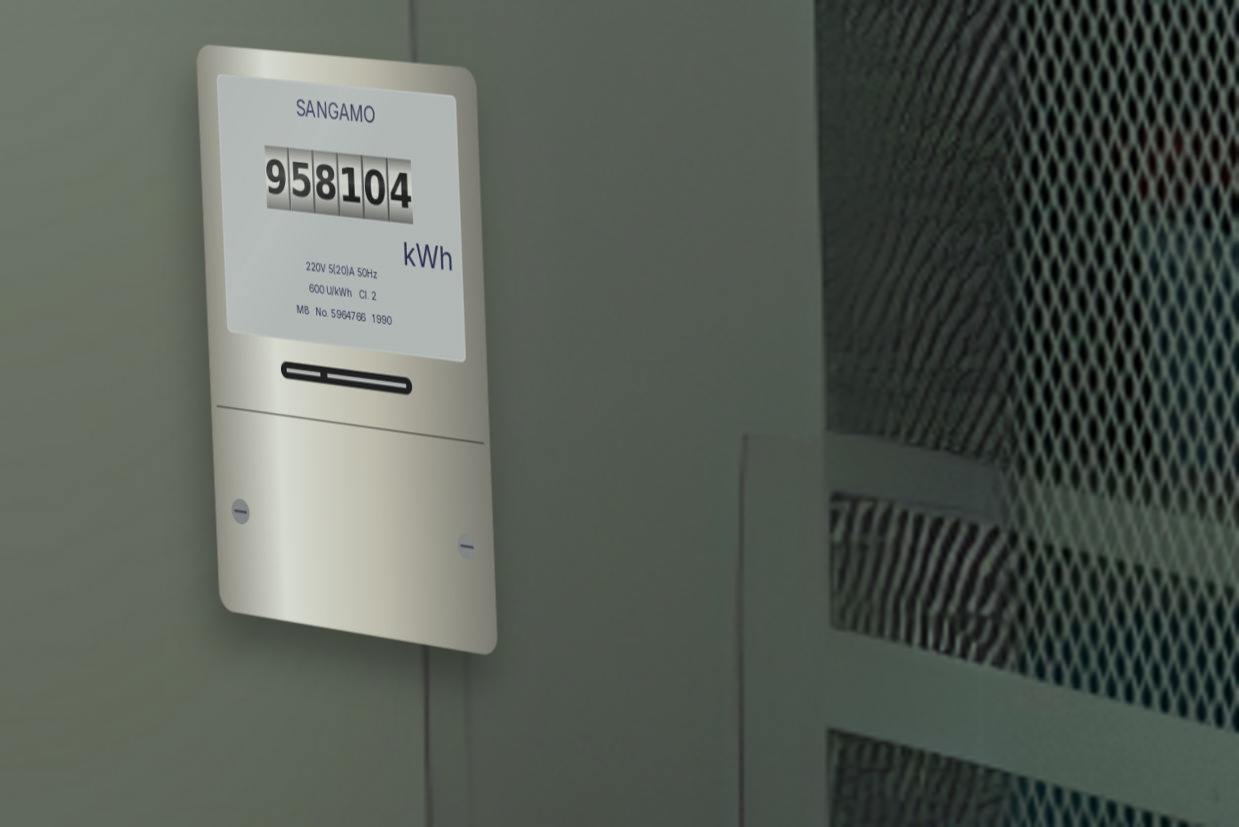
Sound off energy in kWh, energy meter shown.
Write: 958104 kWh
